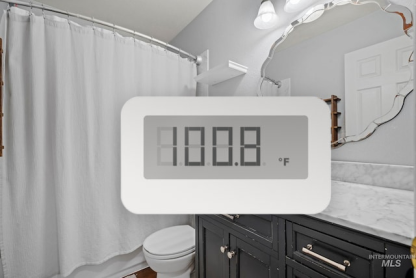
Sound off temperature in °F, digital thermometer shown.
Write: 100.8 °F
